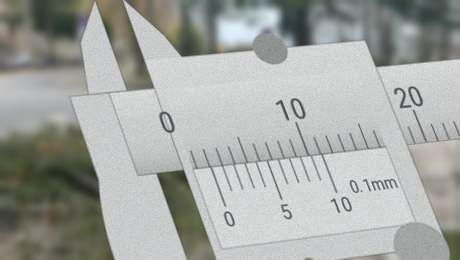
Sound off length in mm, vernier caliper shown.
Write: 2.1 mm
